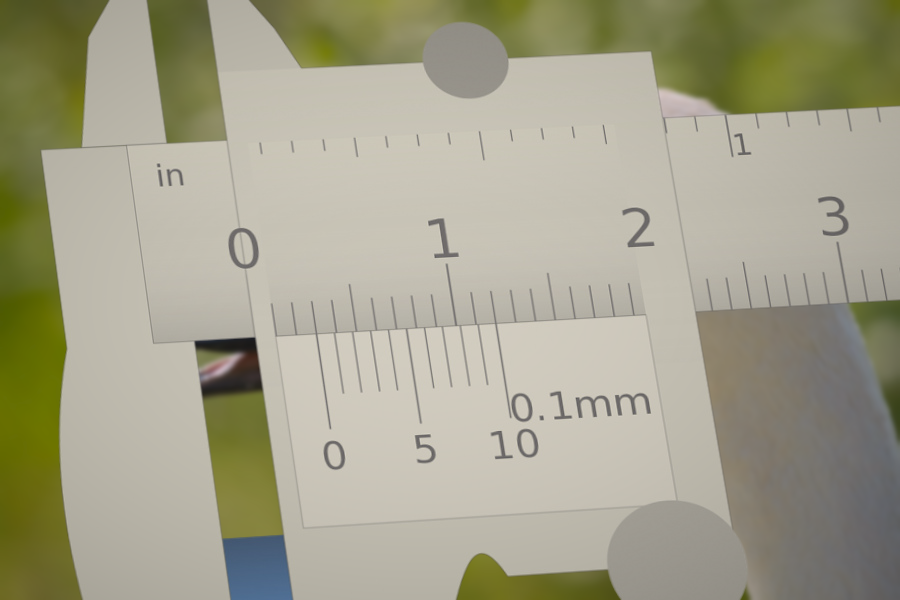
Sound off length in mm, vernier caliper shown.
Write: 3.0 mm
